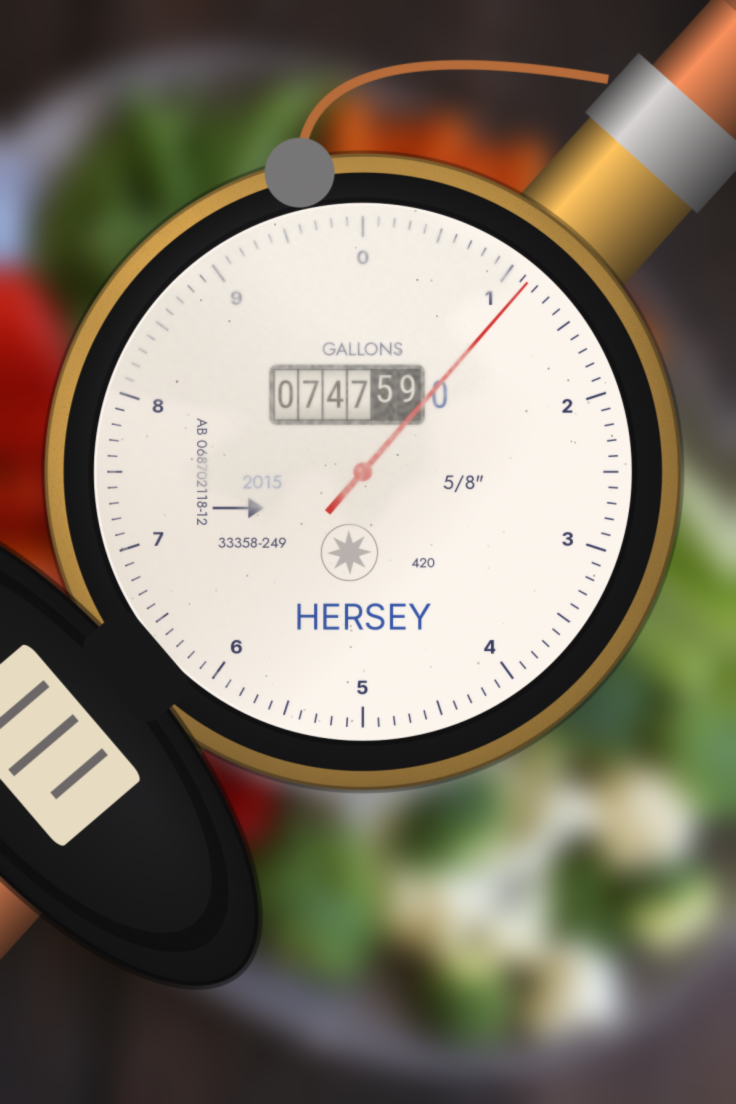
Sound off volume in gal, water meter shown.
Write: 747591.1 gal
